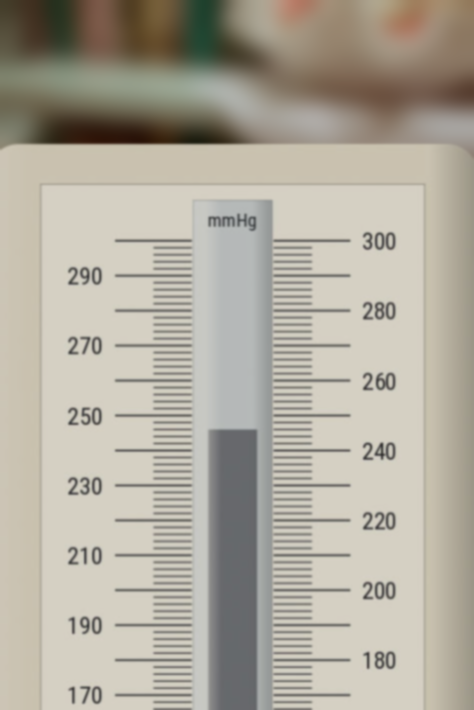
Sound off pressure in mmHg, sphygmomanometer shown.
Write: 246 mmHg
